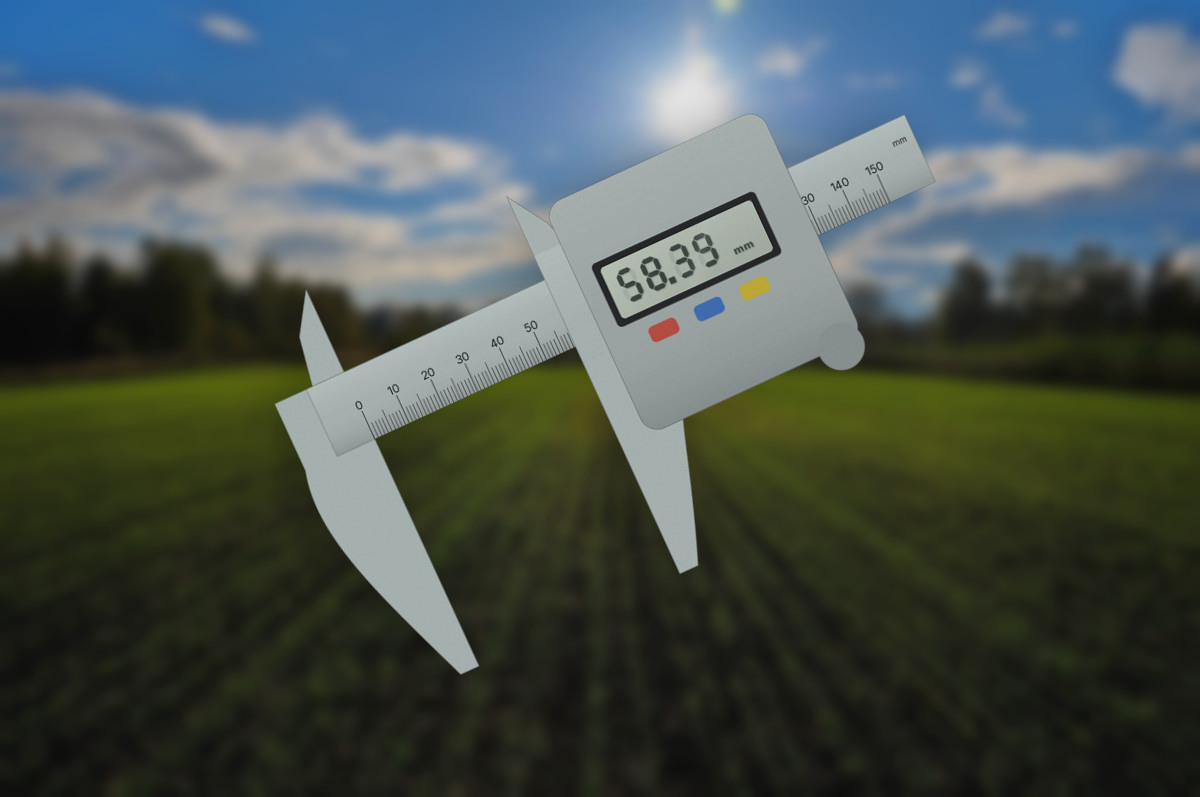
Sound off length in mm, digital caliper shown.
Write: 58.39 mm
